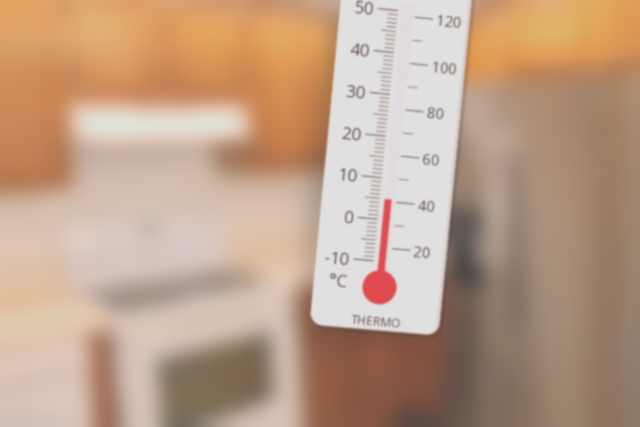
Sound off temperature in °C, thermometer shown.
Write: 5 °C
